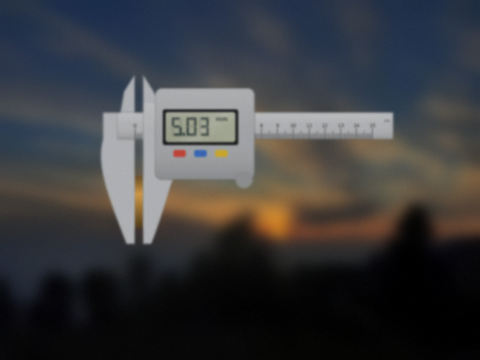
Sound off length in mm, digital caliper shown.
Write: 5.03 mm
